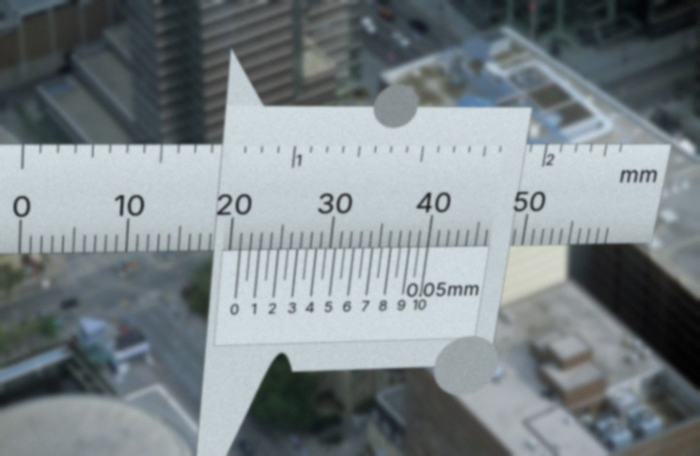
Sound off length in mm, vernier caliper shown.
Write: 21.0 mm
